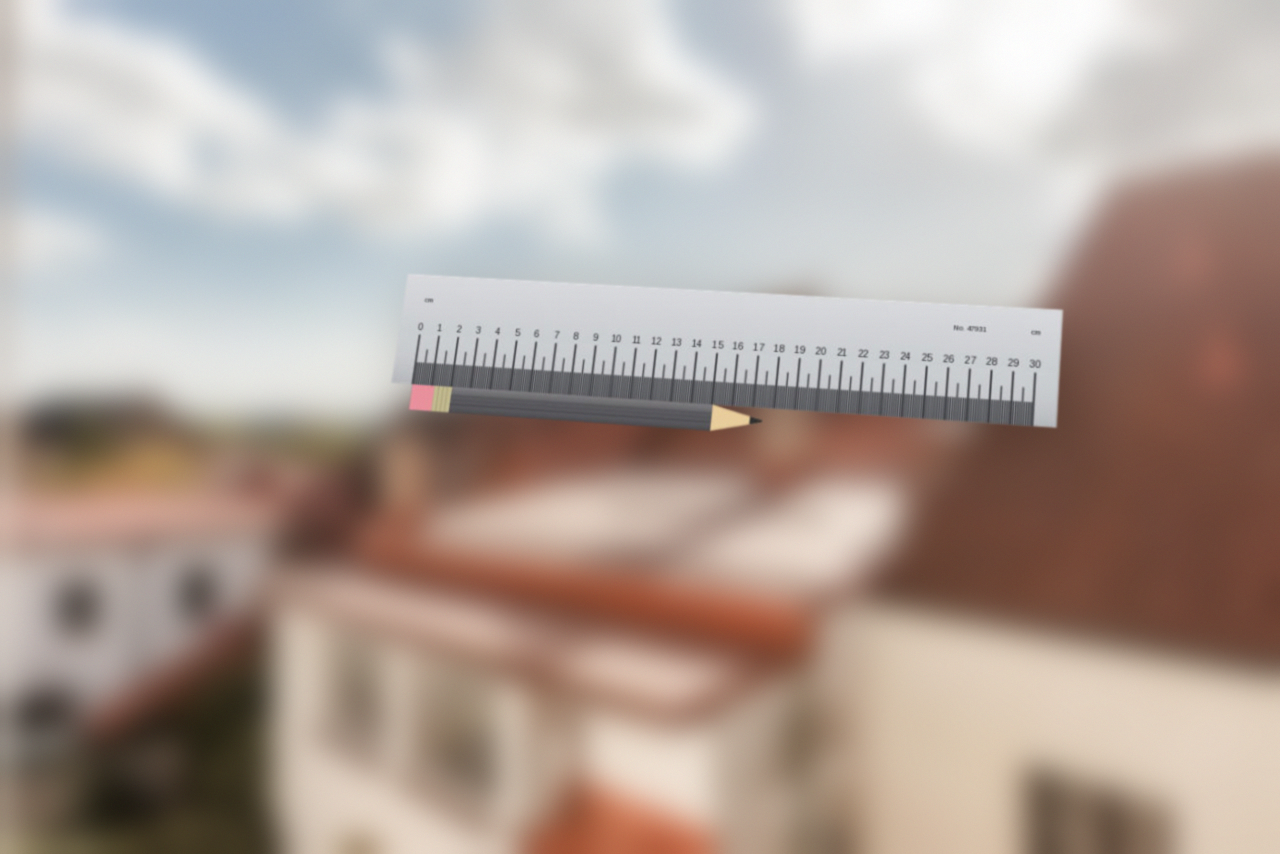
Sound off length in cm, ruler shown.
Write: 17.5 cm
